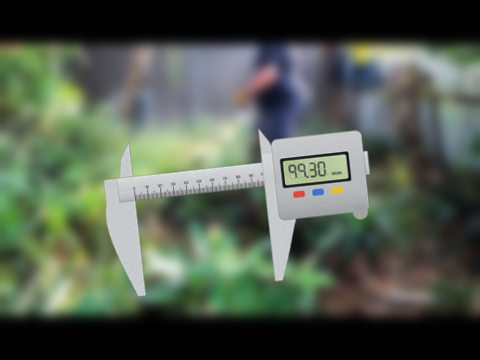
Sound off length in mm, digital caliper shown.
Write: 99.30 mm
